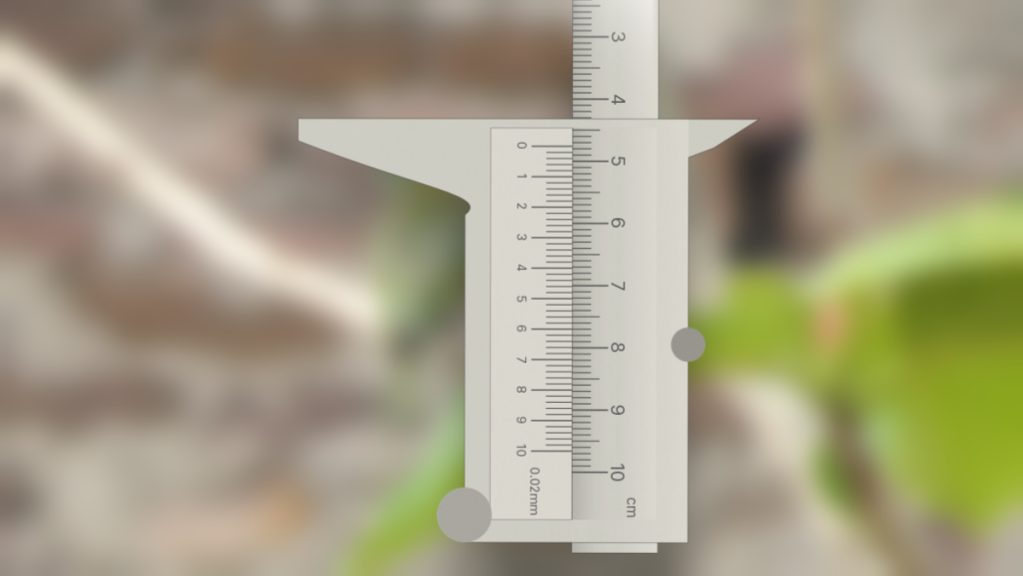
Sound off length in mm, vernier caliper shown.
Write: 47.6 mm
